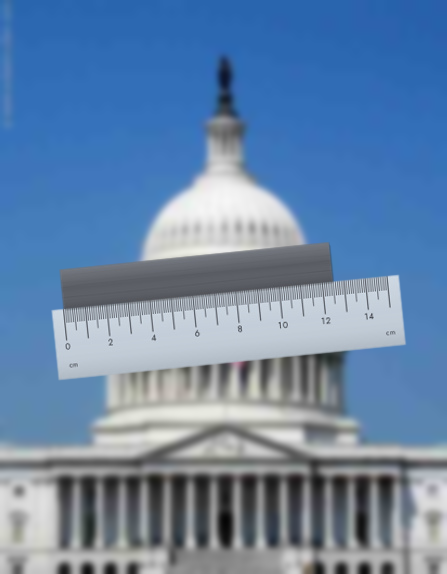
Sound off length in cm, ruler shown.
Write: 12.5 cm
